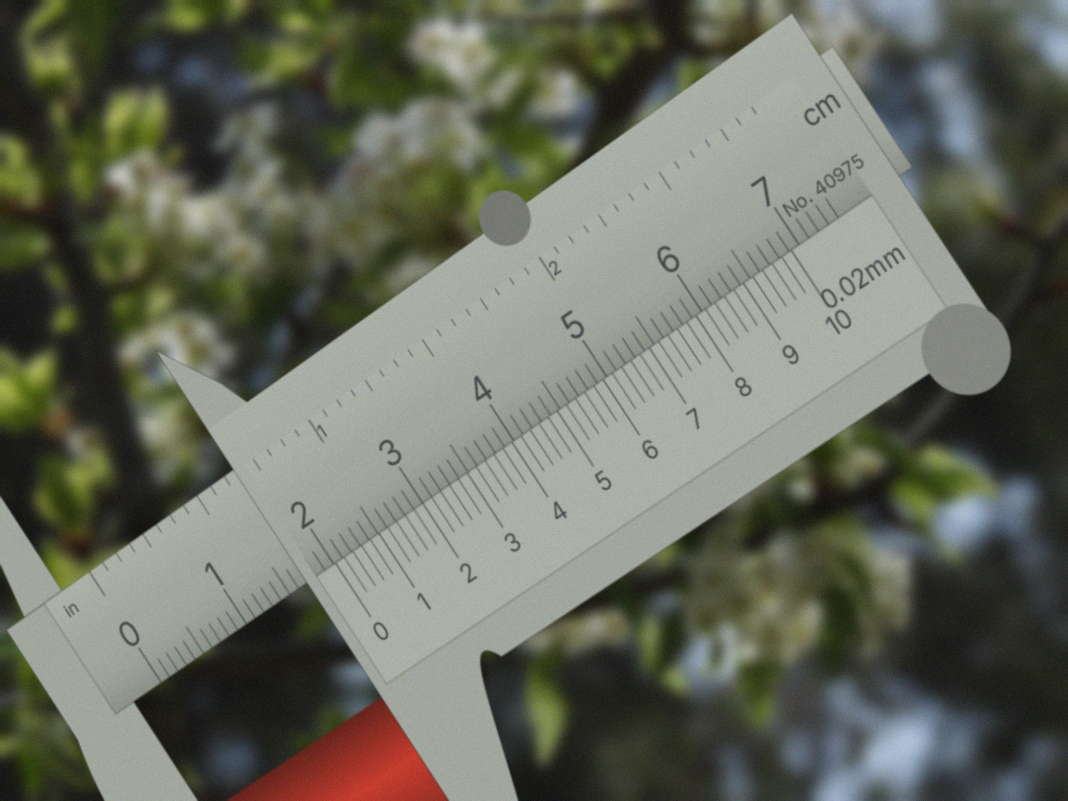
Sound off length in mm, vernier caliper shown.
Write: 20.2 mm
